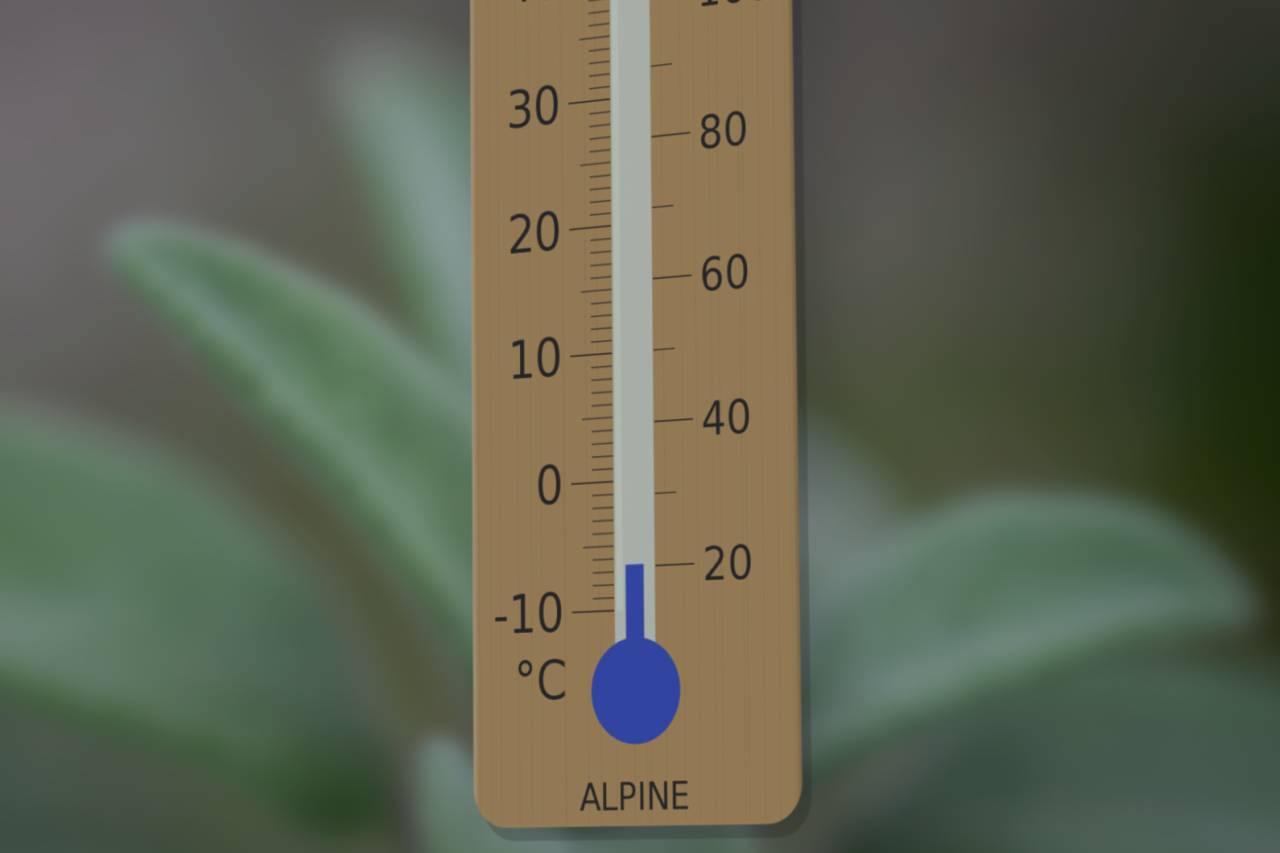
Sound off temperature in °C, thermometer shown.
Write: -6.5 °C
